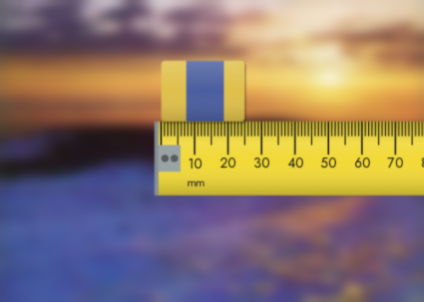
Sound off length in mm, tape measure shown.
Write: 25 mm
